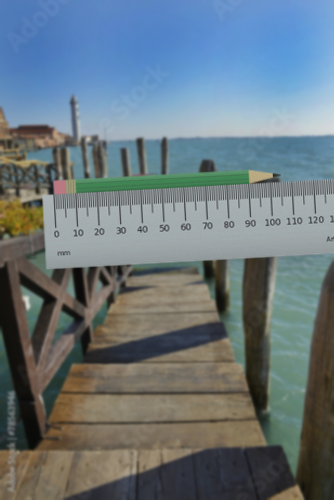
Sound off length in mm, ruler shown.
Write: 105 mm
